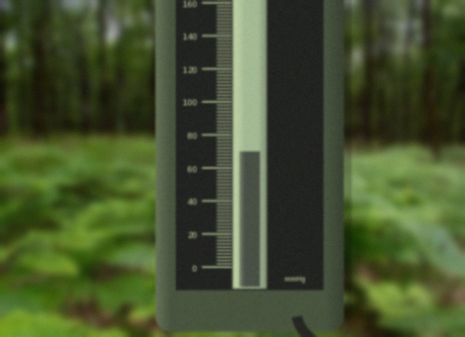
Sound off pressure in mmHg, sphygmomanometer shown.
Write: 70 mmHg
